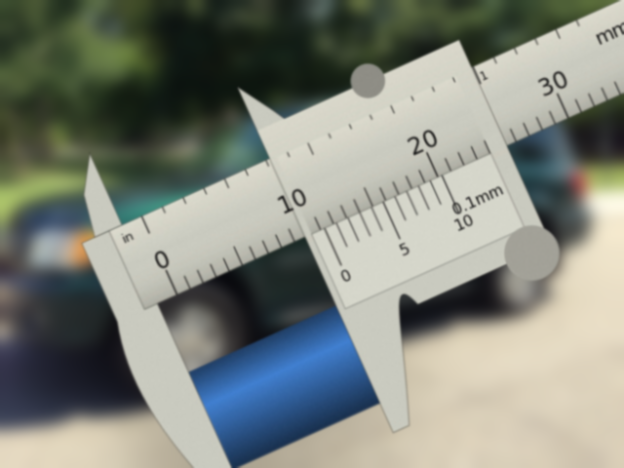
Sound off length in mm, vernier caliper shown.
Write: 11.3 mm
